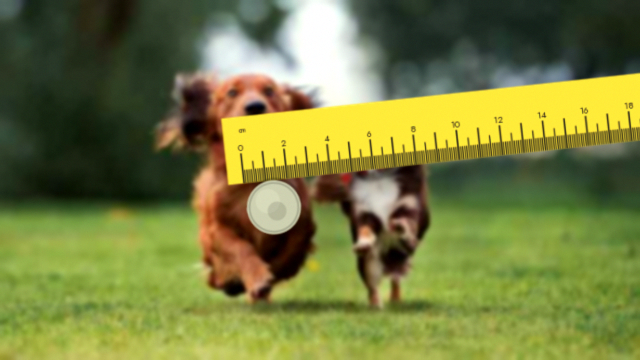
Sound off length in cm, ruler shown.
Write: 2.5 cm
